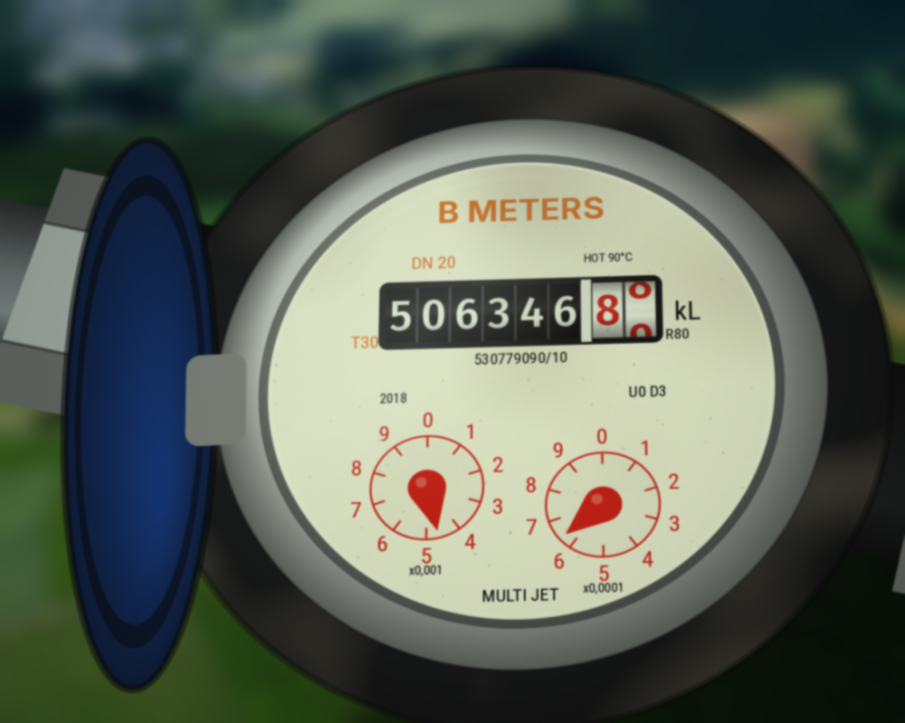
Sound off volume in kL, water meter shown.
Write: 506346.8846 kL
